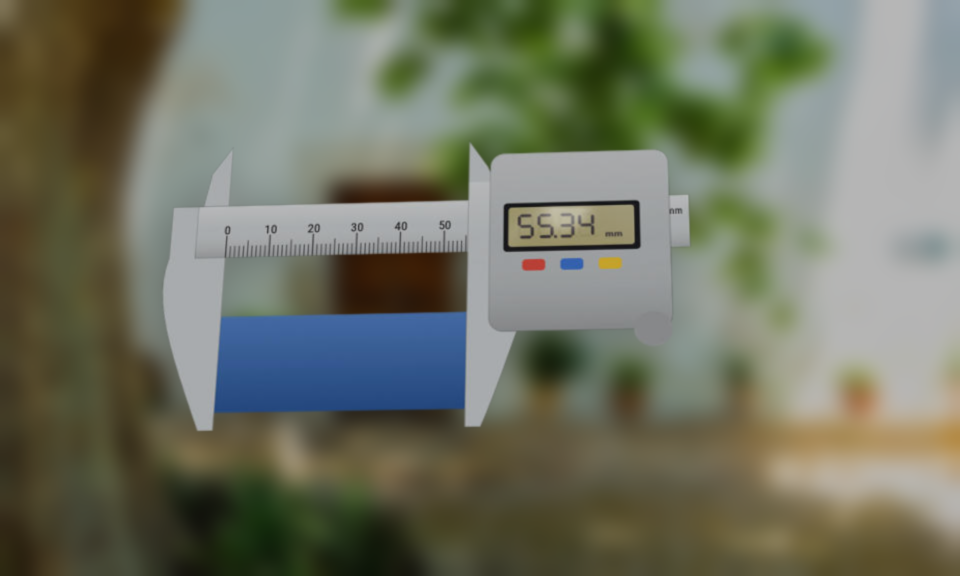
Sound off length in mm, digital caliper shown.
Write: 55.34 mm
